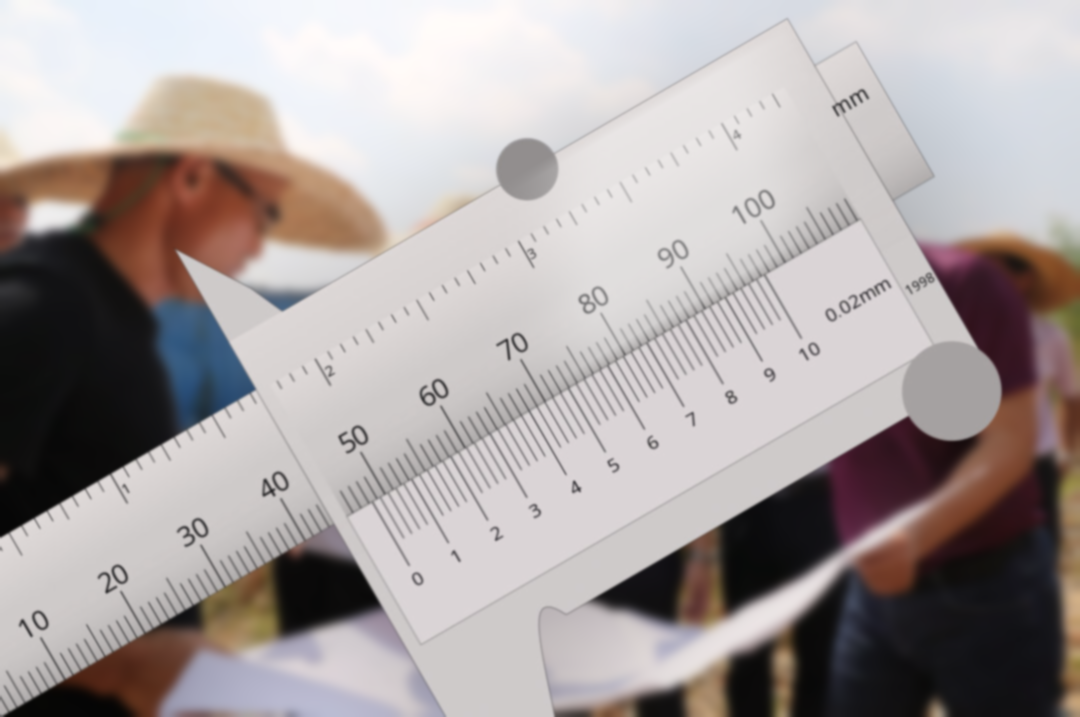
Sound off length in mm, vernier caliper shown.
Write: 48.4 mm
